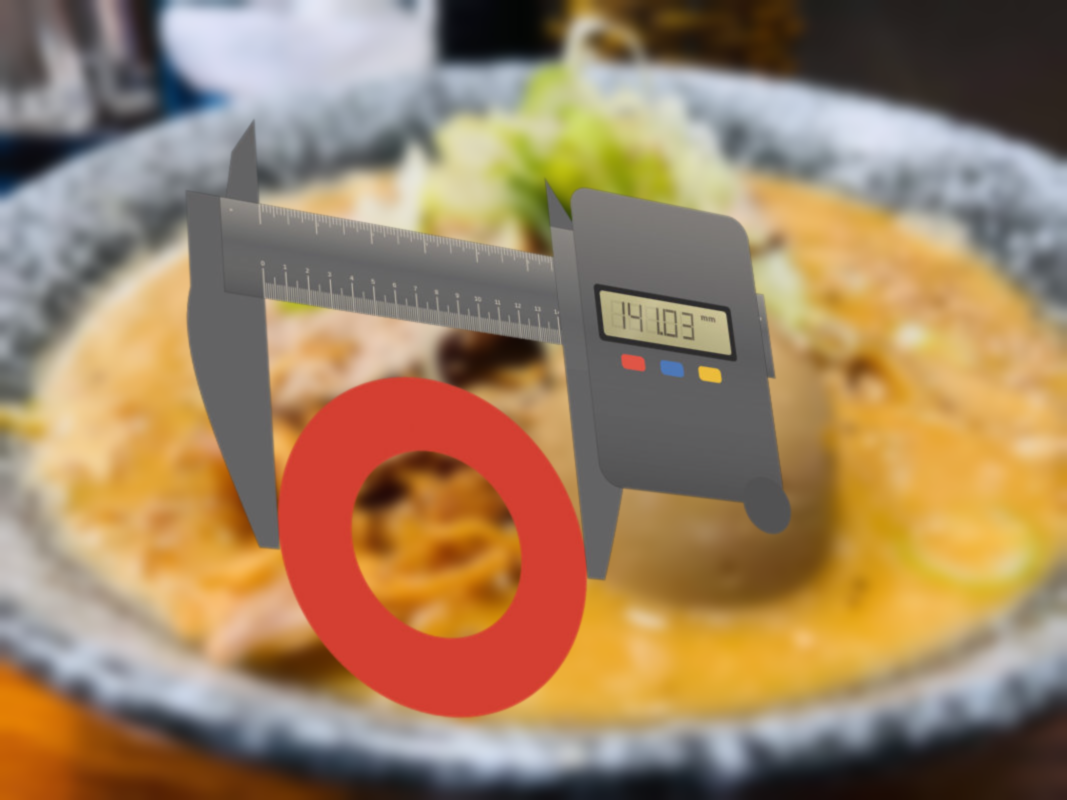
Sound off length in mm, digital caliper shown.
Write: 141.03 mm
